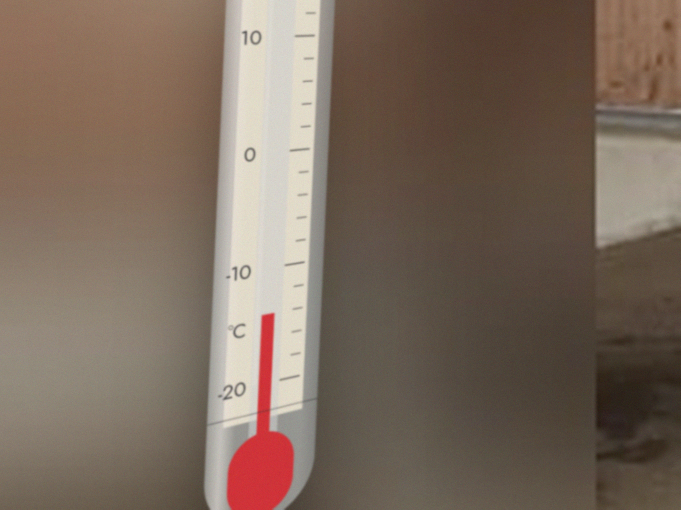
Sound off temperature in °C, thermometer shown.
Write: -14 °C
